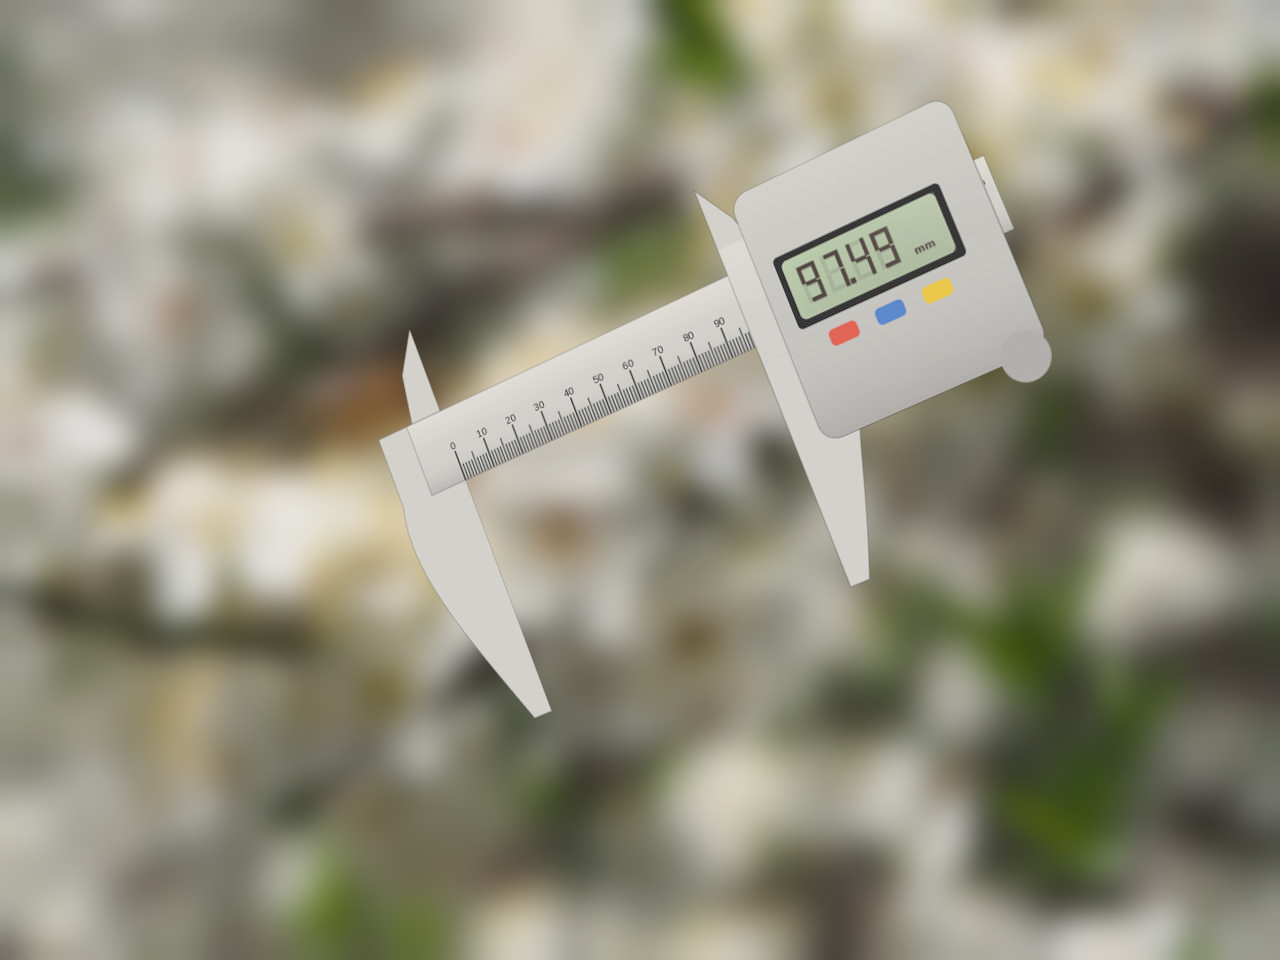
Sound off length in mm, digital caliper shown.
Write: 97.49 mm
